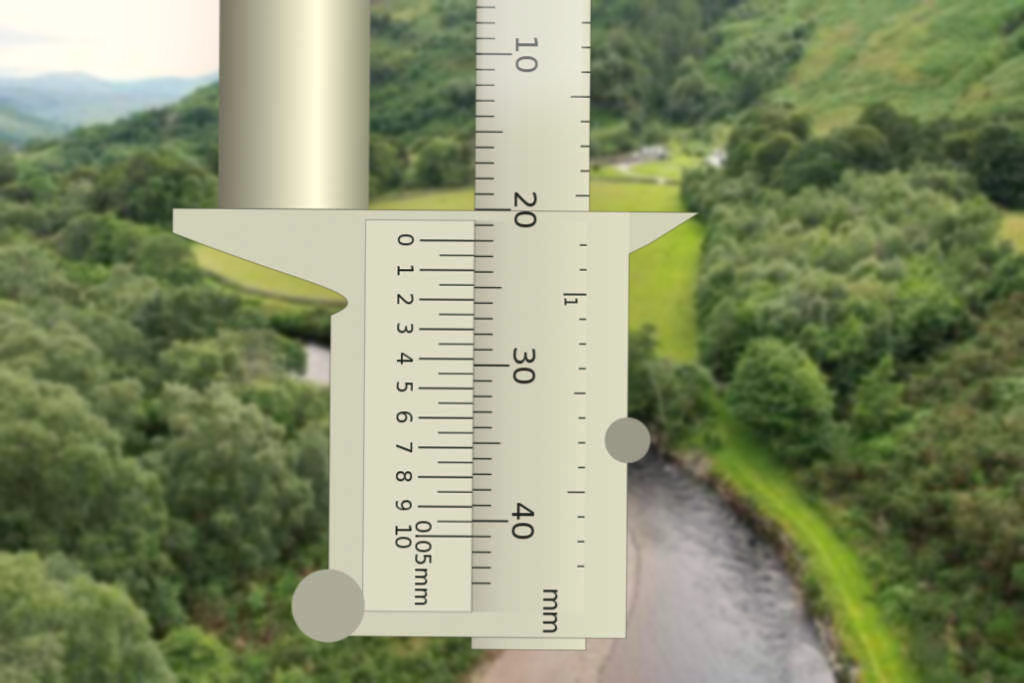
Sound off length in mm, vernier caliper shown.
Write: 22.0 mm
